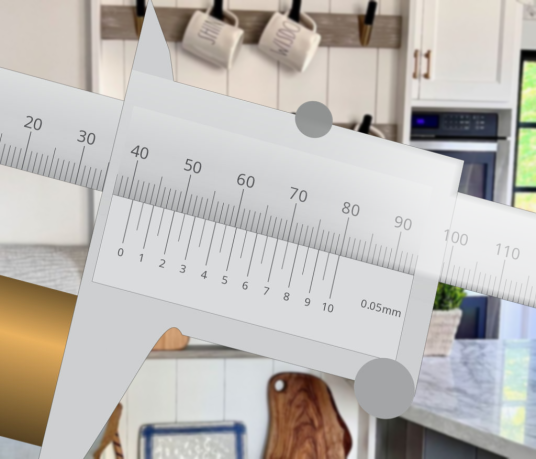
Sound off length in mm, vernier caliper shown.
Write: 40.8 mm
